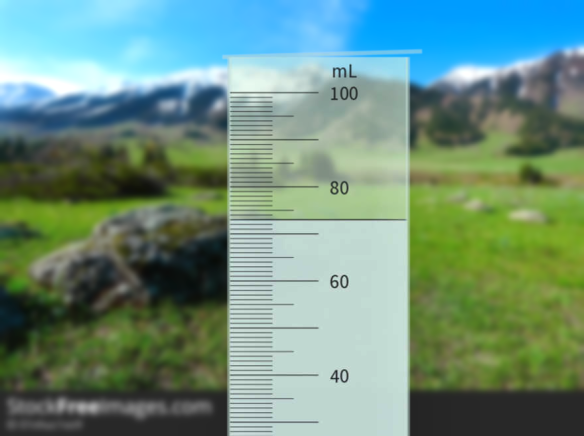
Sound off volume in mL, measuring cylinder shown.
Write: 73 mL
